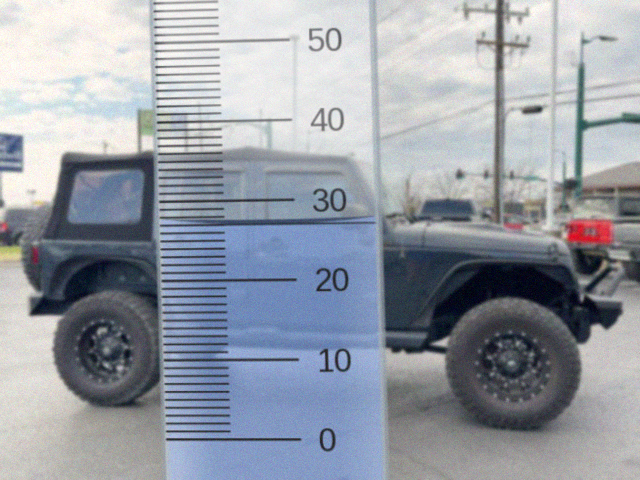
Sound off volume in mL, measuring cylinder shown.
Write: 27 mL
